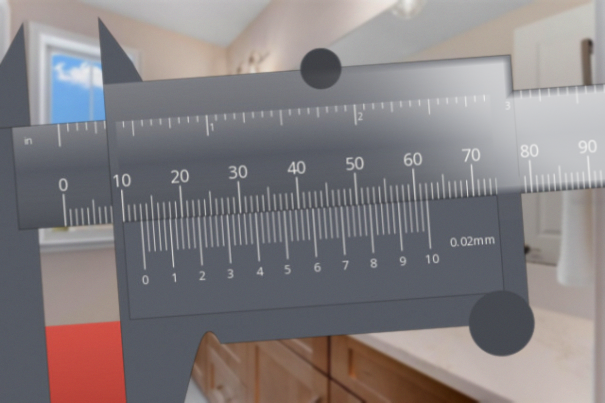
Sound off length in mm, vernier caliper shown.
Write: 13.0 mm
